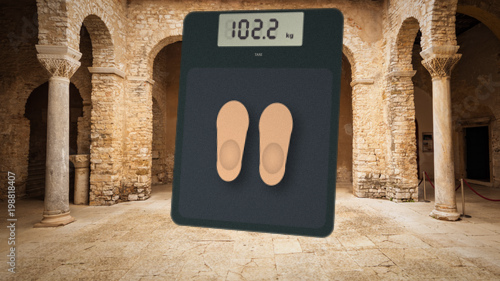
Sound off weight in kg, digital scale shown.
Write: 102.2 kg
